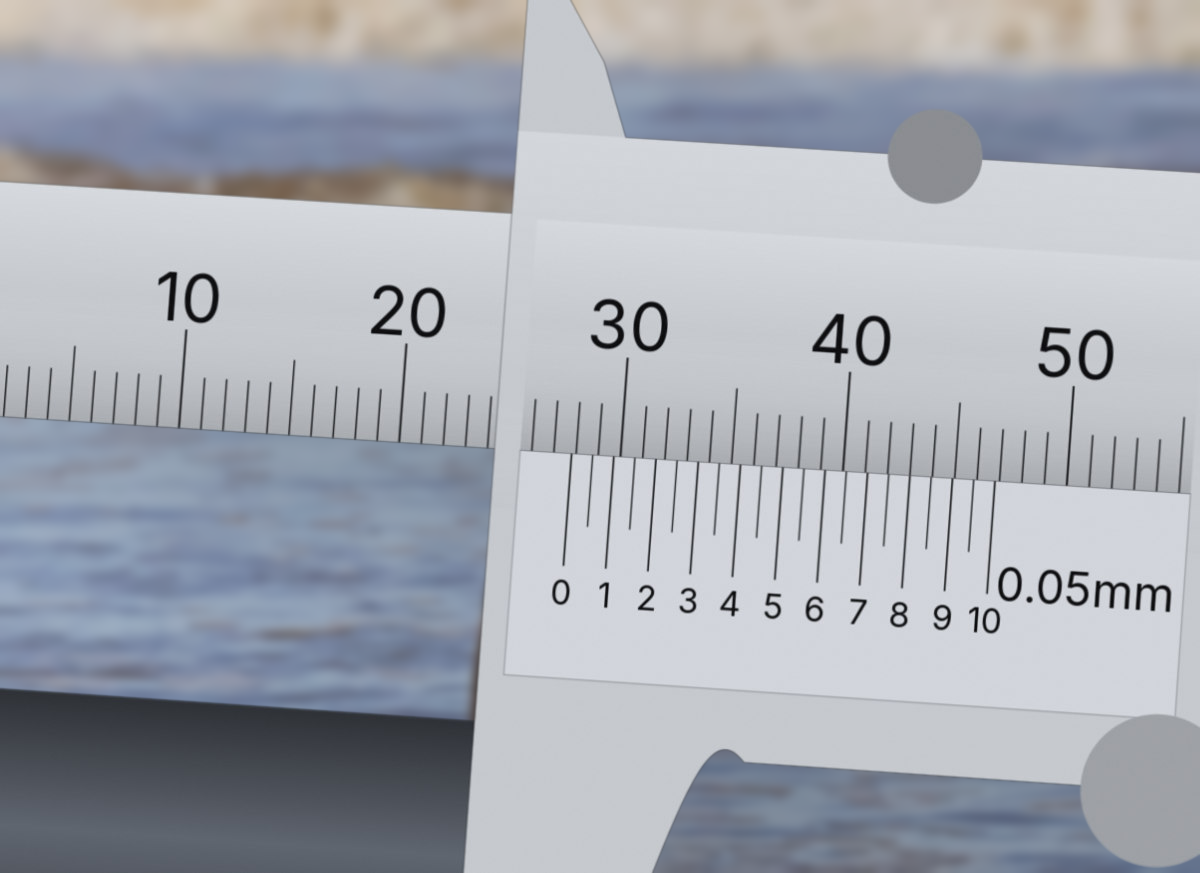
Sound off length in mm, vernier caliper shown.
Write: 27.8 mm
